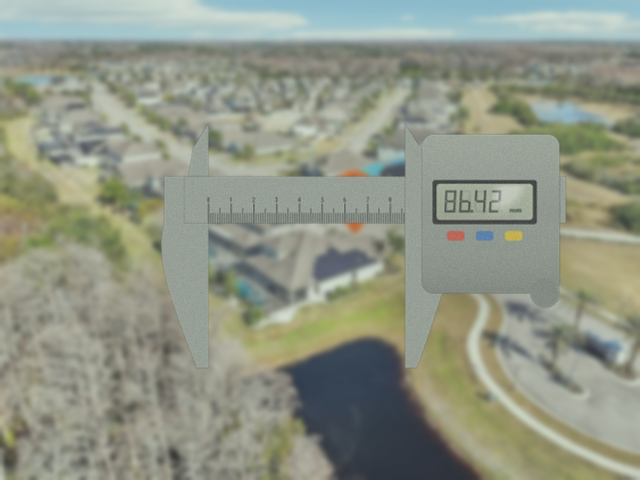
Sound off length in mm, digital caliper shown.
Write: 86.42 mm
